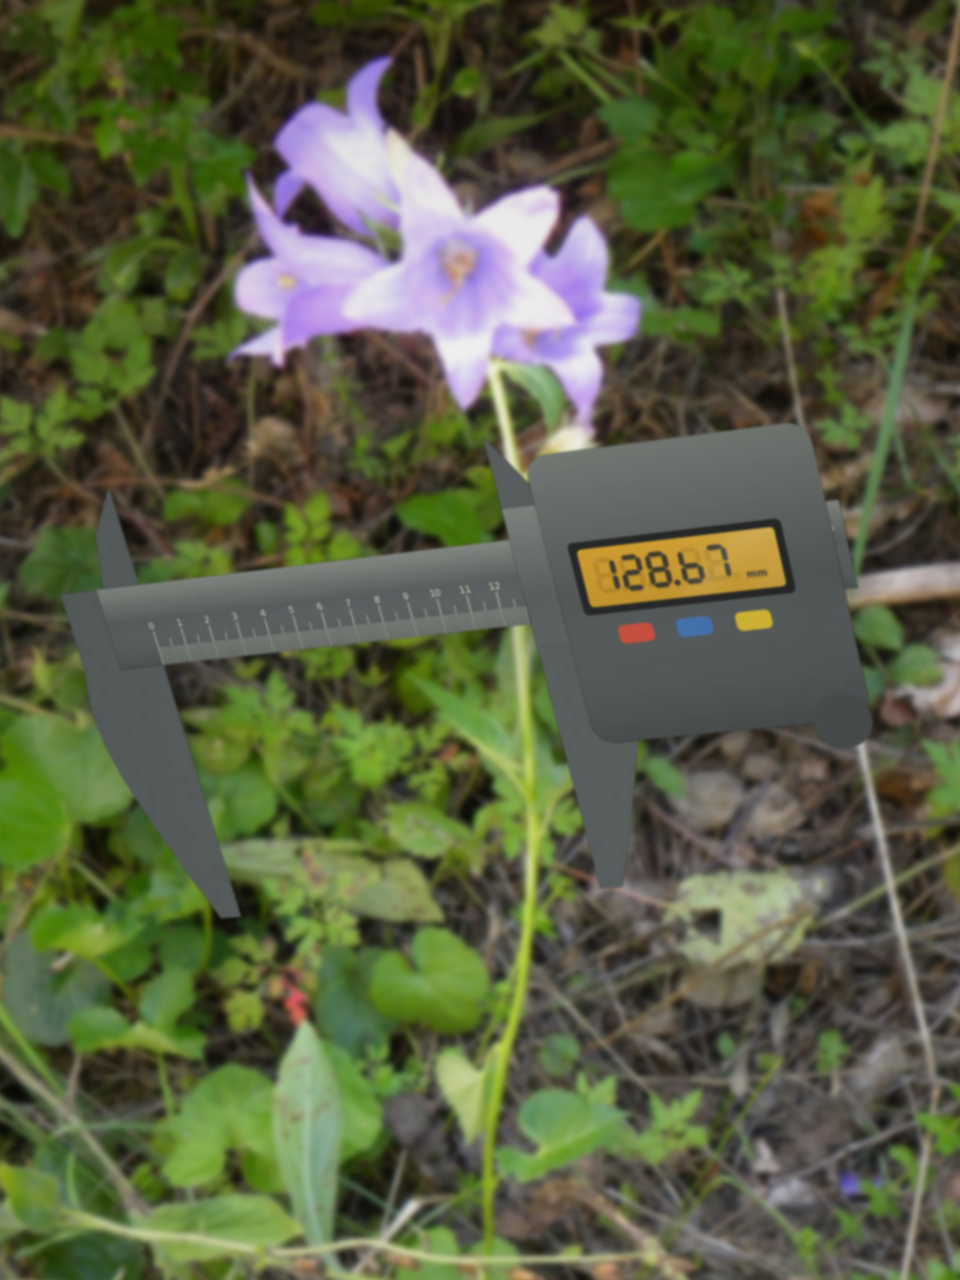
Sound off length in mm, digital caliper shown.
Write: 128.67 mm
